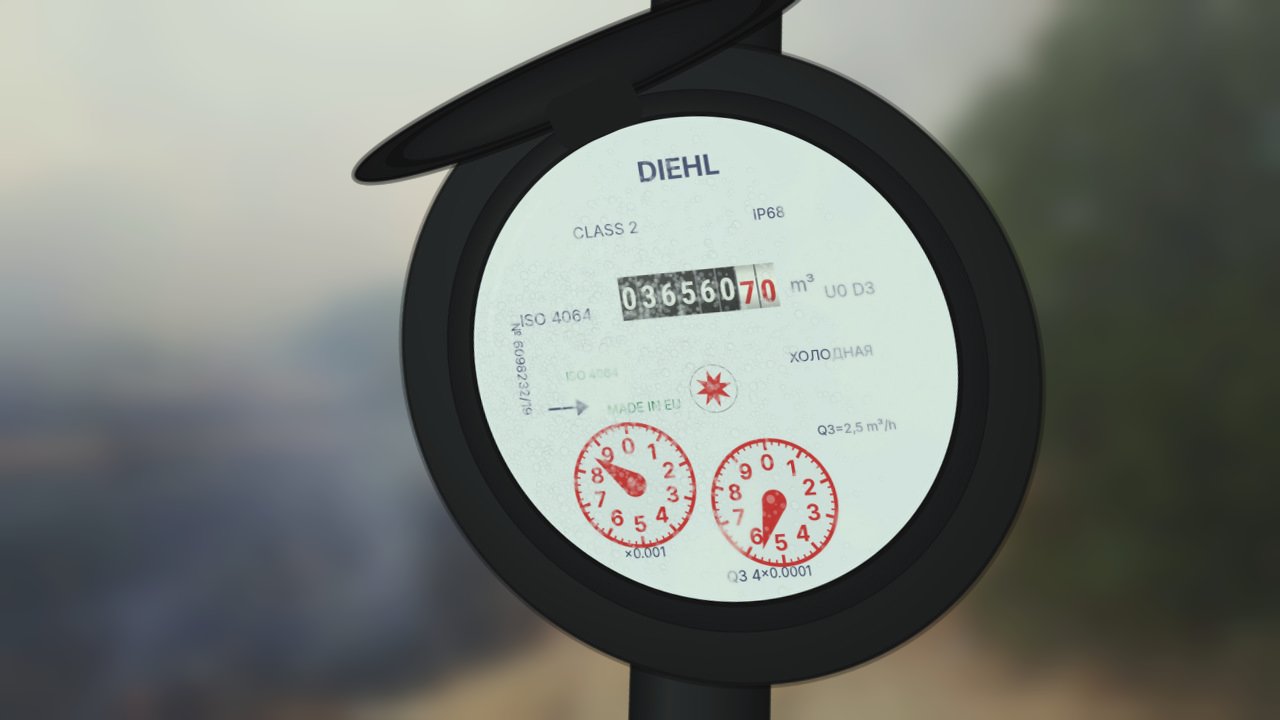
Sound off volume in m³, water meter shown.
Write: 36560.6985 m³
